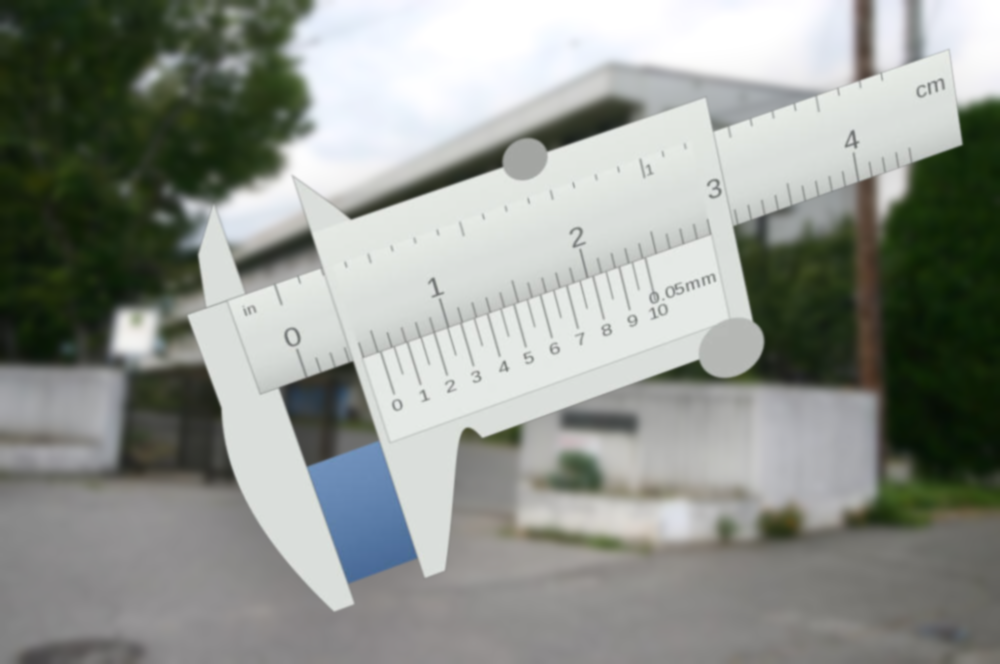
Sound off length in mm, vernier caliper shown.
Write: 5.2 mm
